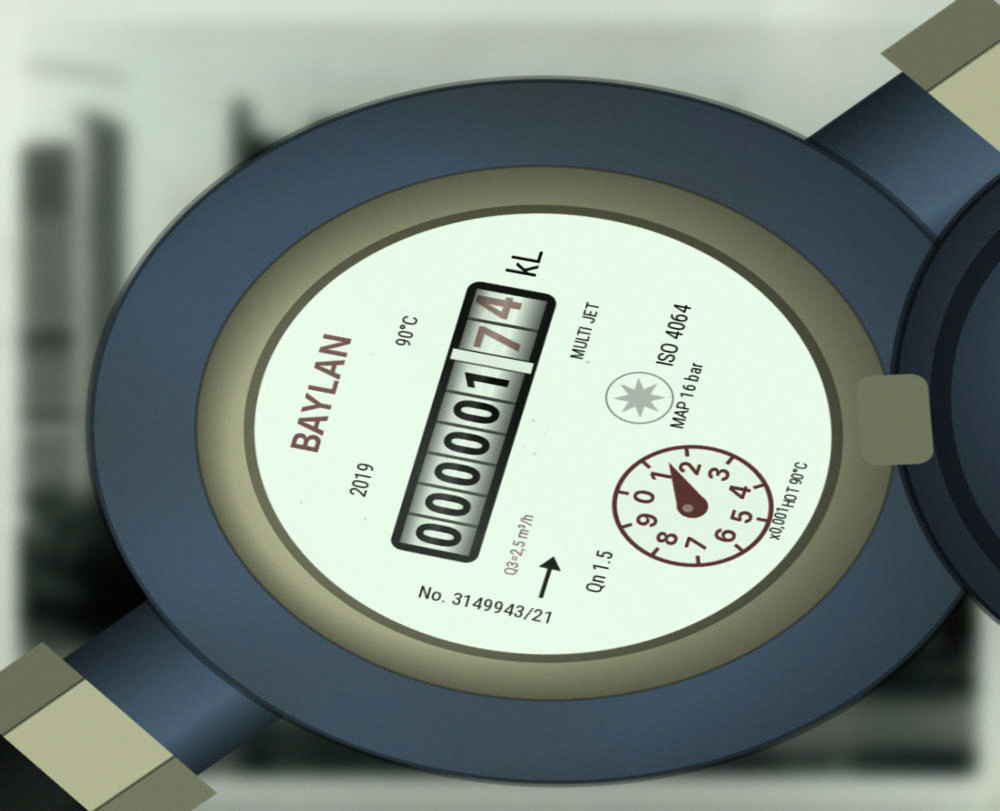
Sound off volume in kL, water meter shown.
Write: 1.741 kL
